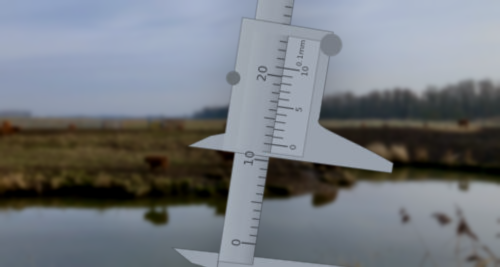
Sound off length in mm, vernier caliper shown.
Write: 12.0 mm
